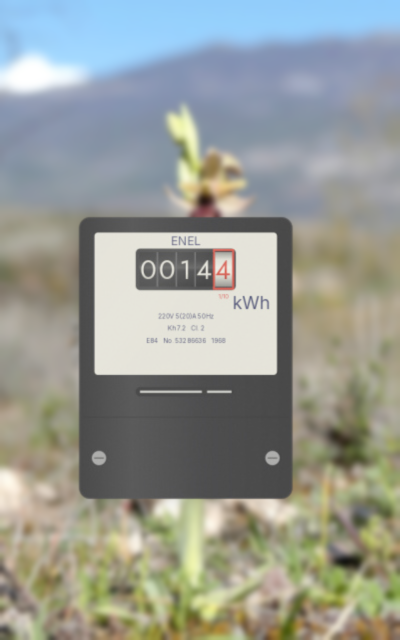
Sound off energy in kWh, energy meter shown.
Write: 14.4 kWh
